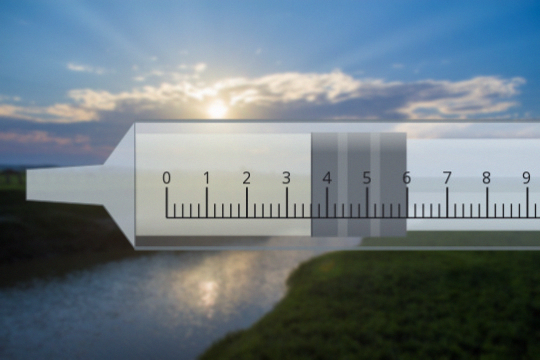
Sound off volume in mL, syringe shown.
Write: 3.6 mL
